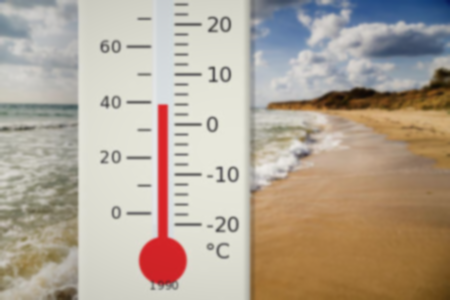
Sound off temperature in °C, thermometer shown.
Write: 4 °C
